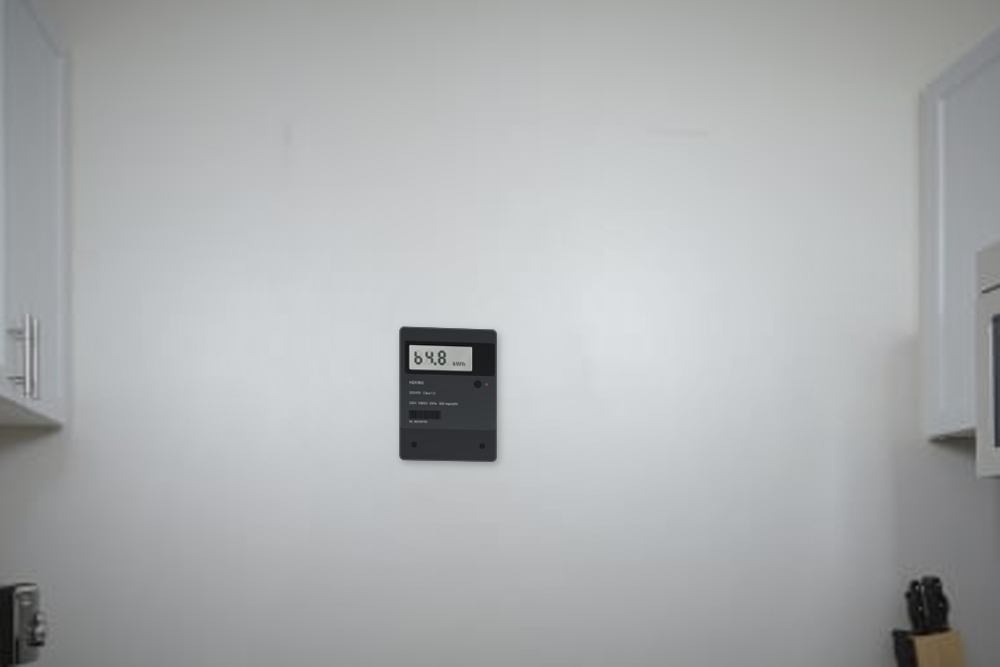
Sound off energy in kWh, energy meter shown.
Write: 64.8 kWh
